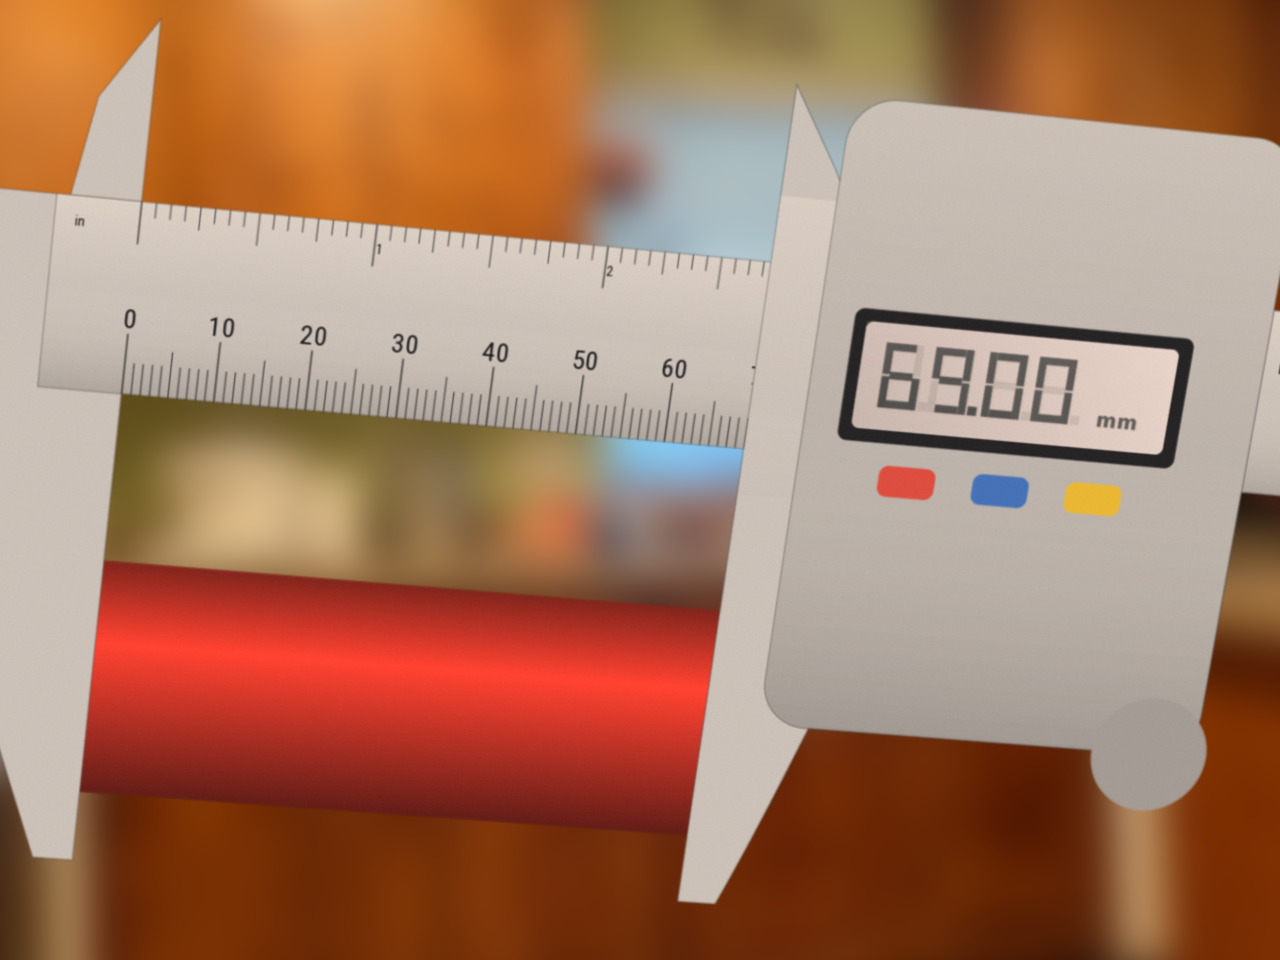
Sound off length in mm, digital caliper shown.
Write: 69.00 mm
